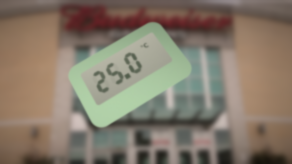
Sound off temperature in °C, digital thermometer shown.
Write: 25.0 °C
